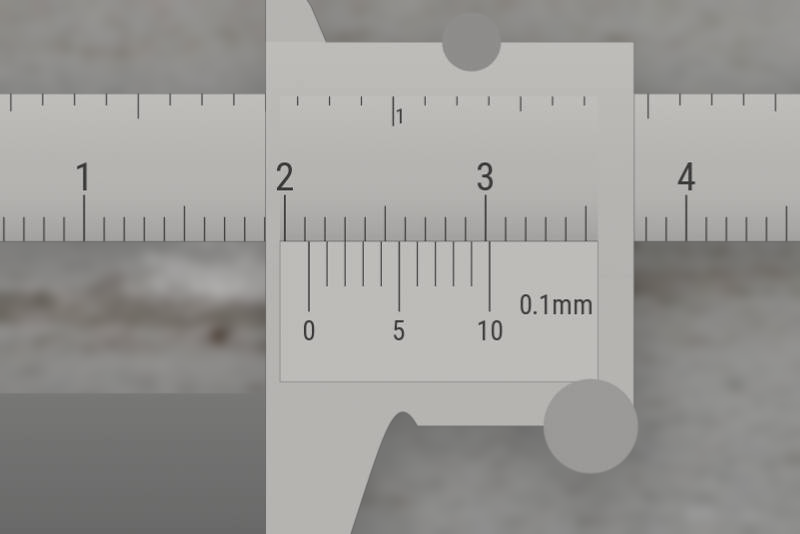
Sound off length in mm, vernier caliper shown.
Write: 21.2 mm
